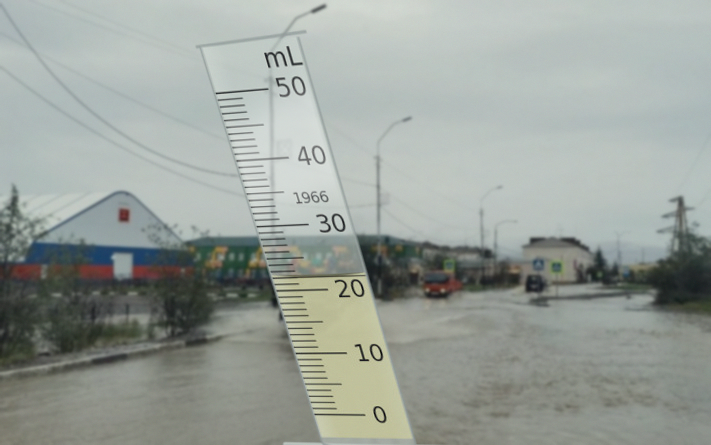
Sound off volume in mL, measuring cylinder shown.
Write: 22 mL
